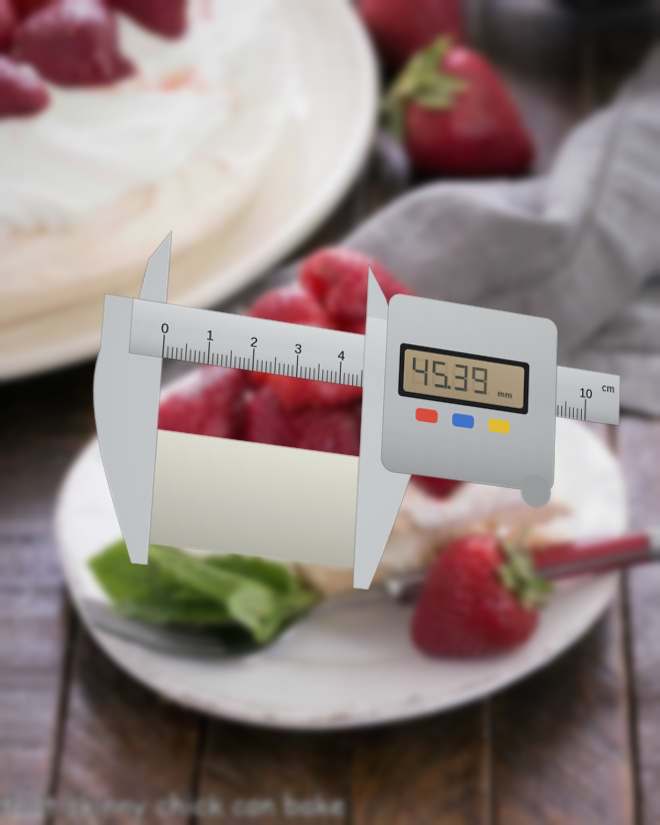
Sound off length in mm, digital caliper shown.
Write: 45.39 mm
